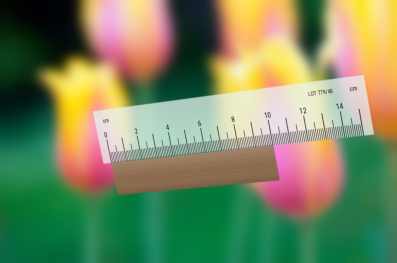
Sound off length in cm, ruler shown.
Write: 10 cm
